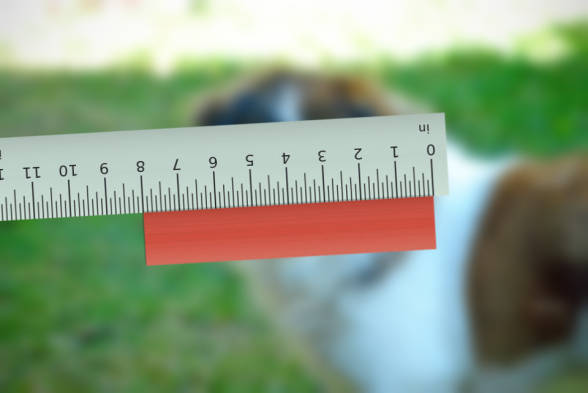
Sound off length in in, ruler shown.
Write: 8 in
